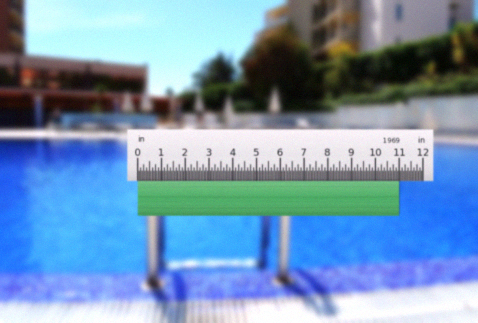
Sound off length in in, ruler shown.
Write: 11 in
